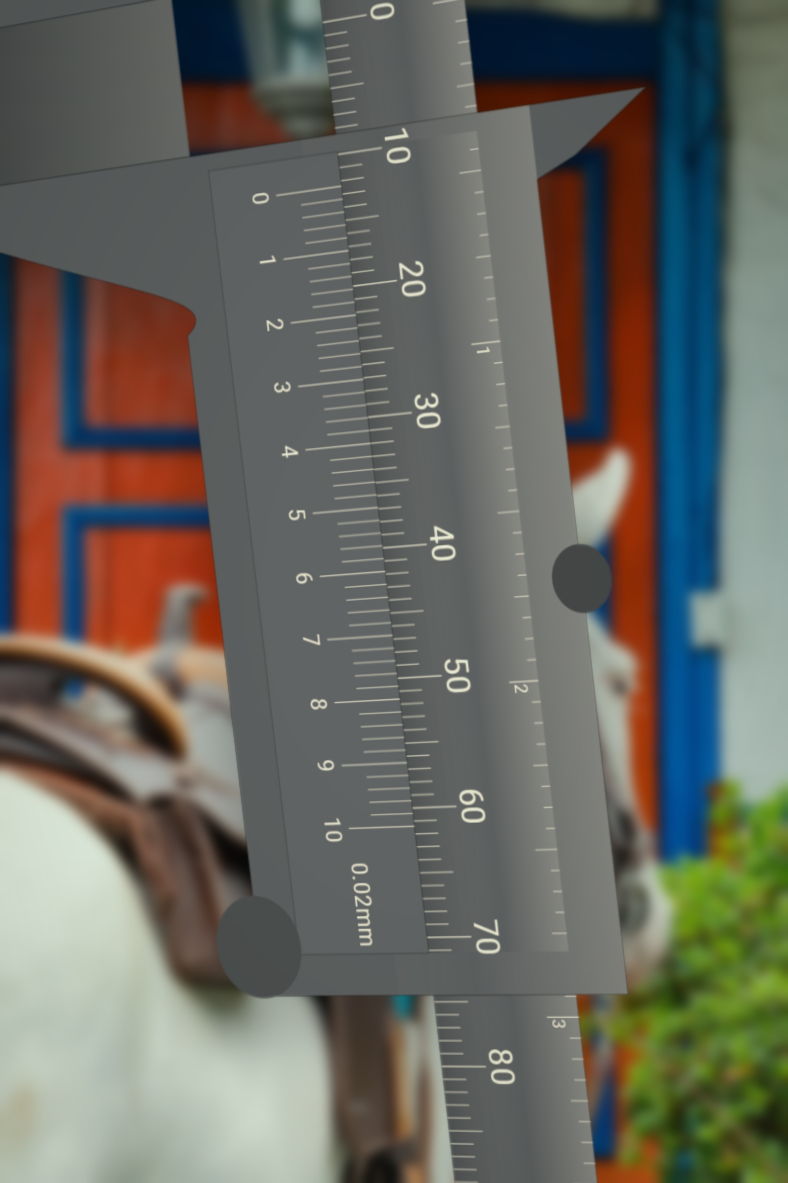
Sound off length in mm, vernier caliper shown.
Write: 12.4 mm
